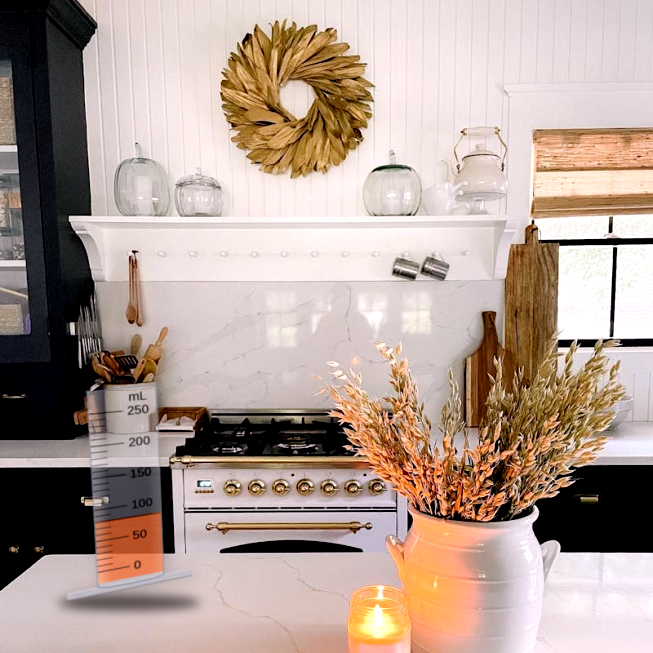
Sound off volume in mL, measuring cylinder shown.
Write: 80 mL
